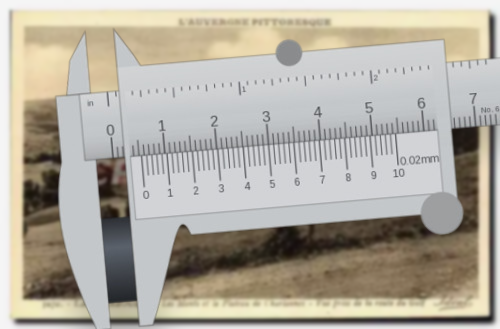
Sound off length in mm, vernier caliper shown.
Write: 5.5 mm
